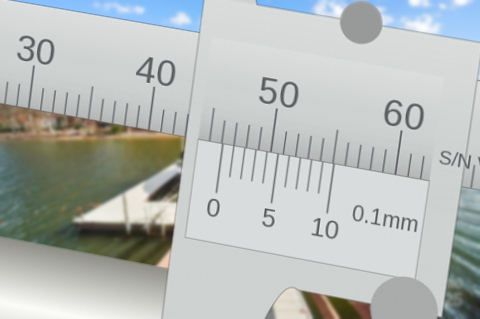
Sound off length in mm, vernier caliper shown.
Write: 46.1 mm
